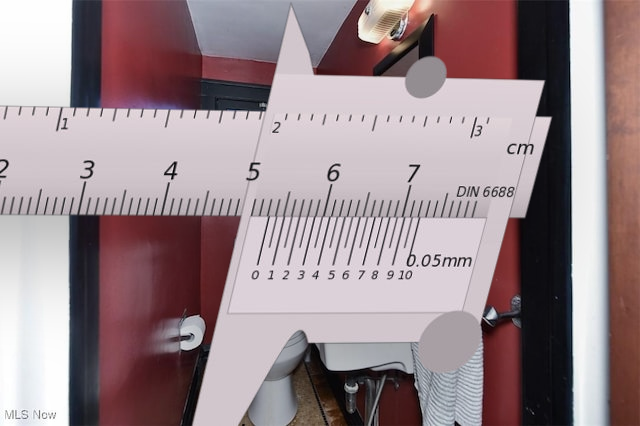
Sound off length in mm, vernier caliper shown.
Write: 53.2 mm
